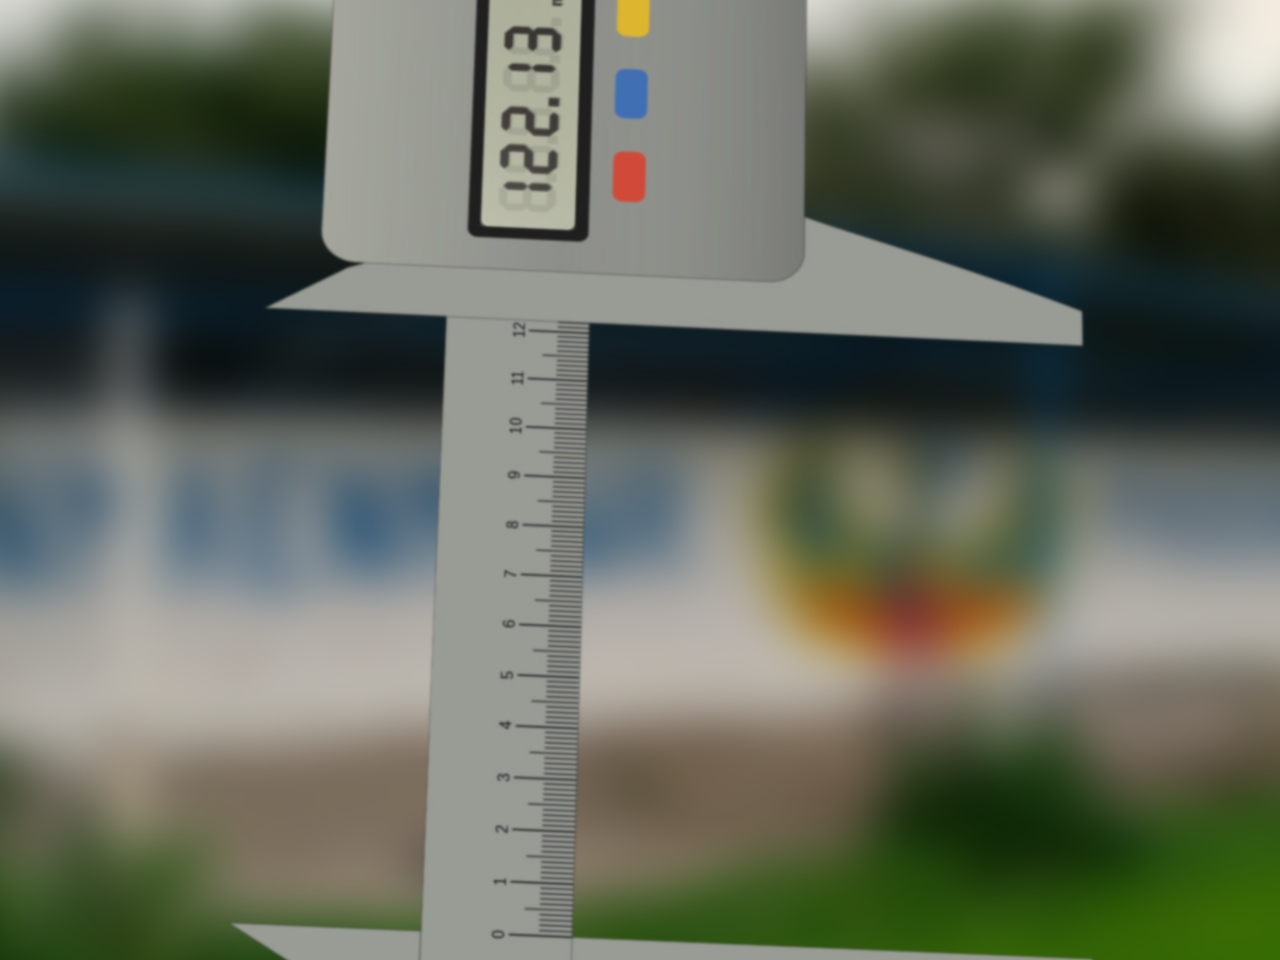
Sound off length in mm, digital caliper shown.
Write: 122.13 mm
